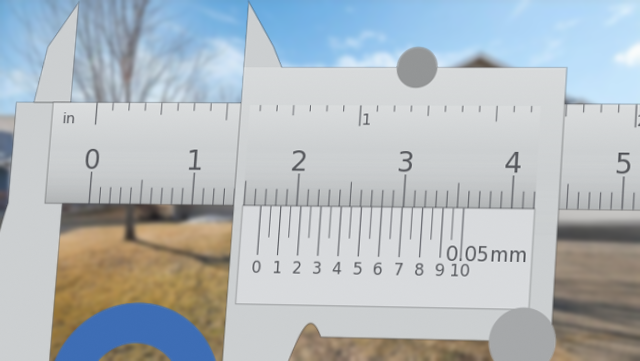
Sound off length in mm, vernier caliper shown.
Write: 16.6 mm
